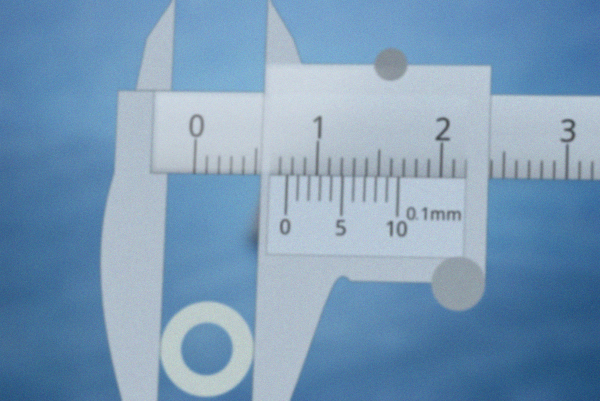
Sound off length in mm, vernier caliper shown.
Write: 7.6 mm
